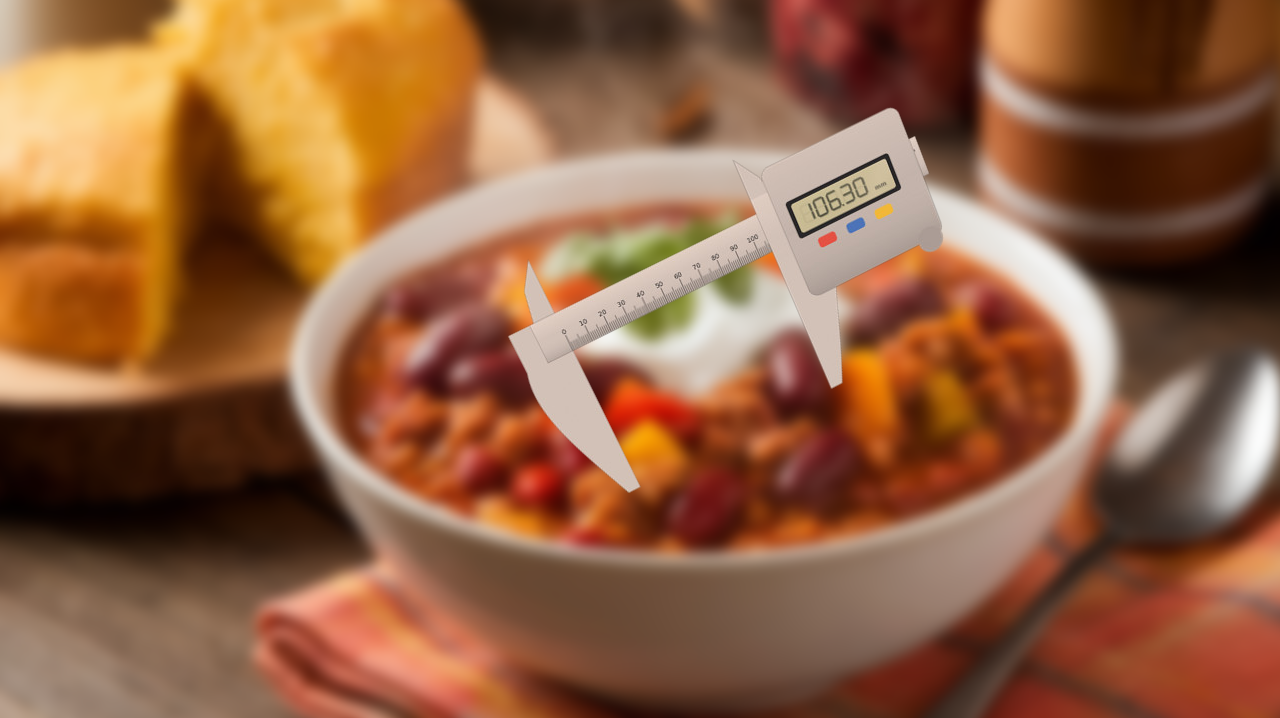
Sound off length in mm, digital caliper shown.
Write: 106.30 mm
